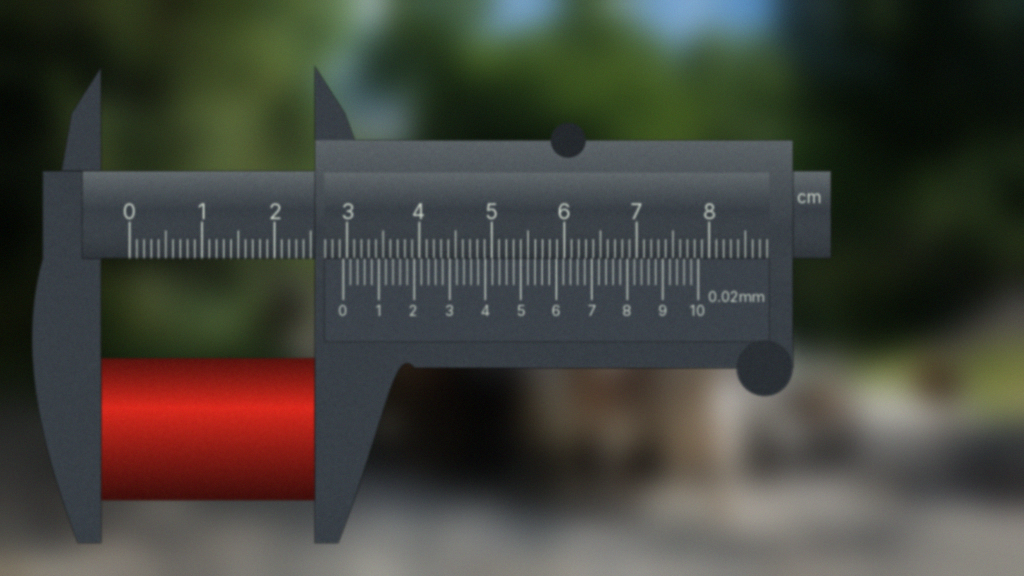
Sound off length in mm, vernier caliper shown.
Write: 29.5 mm
